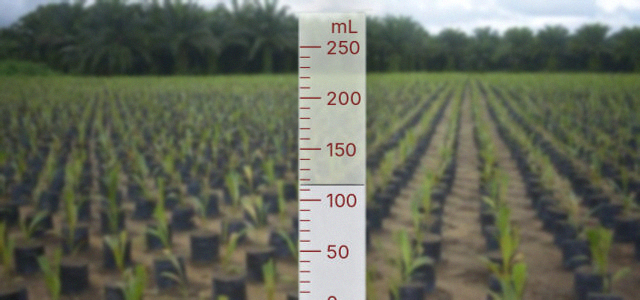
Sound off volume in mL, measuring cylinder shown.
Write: 115 mL
